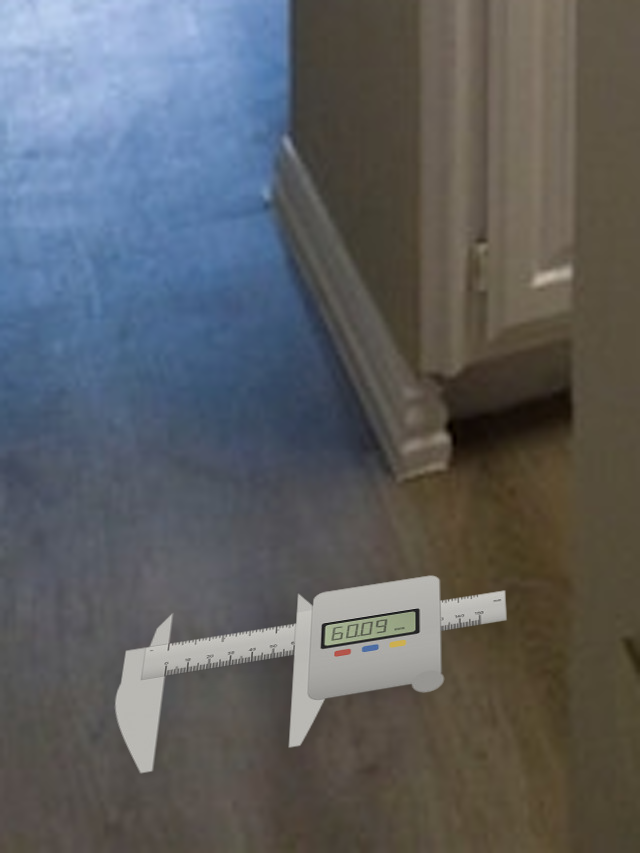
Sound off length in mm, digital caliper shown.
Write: 60.09 mm
